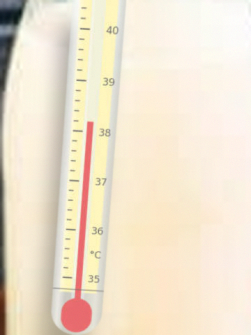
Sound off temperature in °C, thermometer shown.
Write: 38.2 °C
